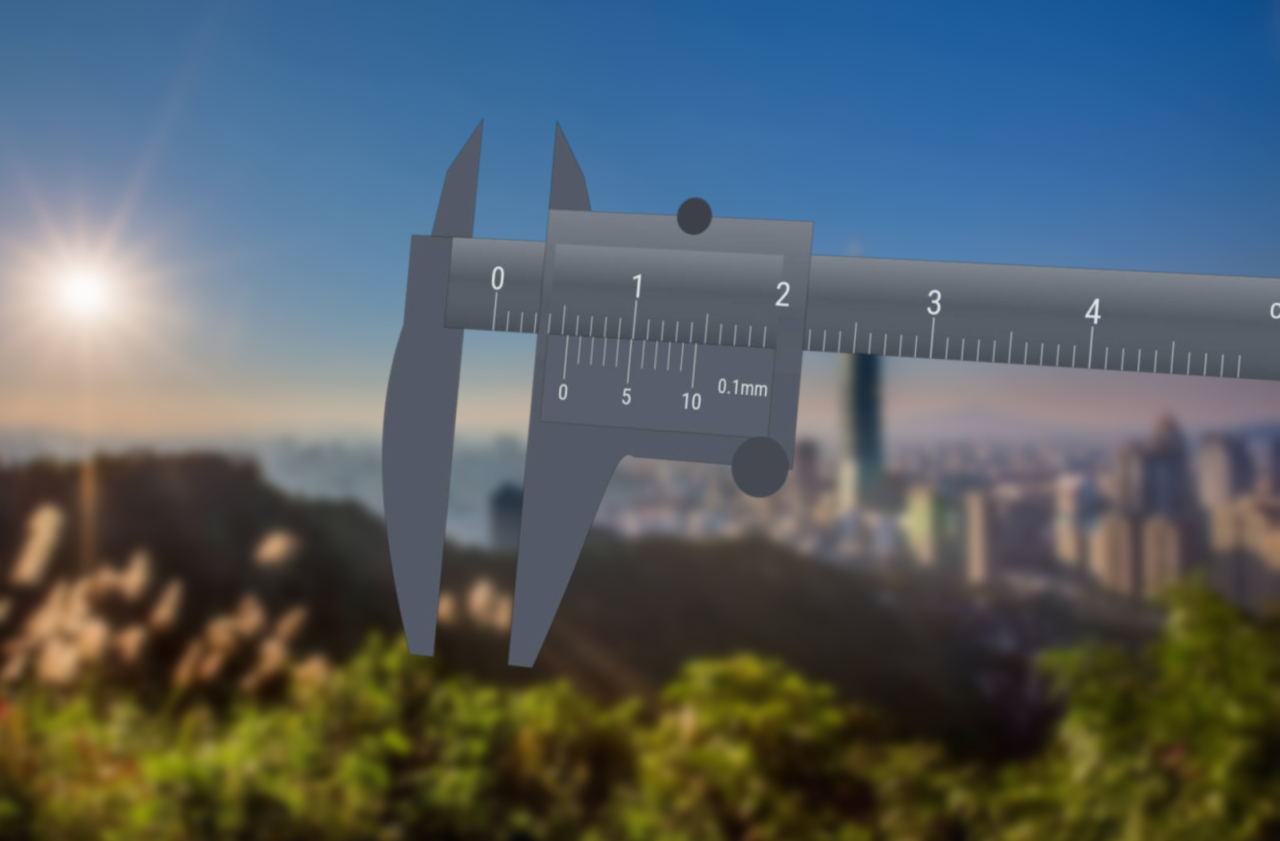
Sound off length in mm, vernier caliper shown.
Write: 5.4 mm
